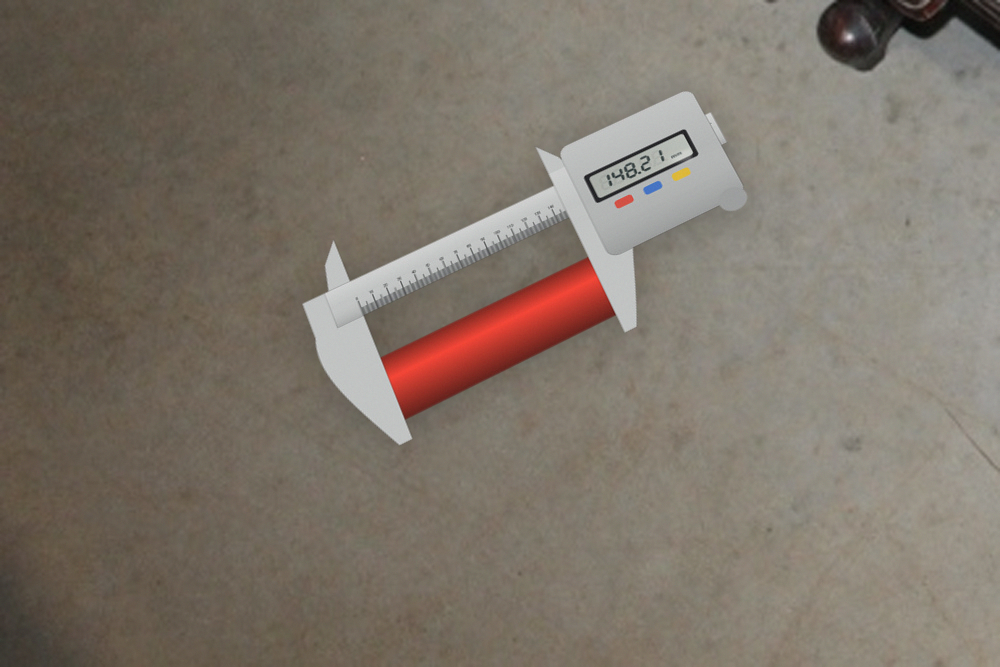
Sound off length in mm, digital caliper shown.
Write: 148.21 mm
